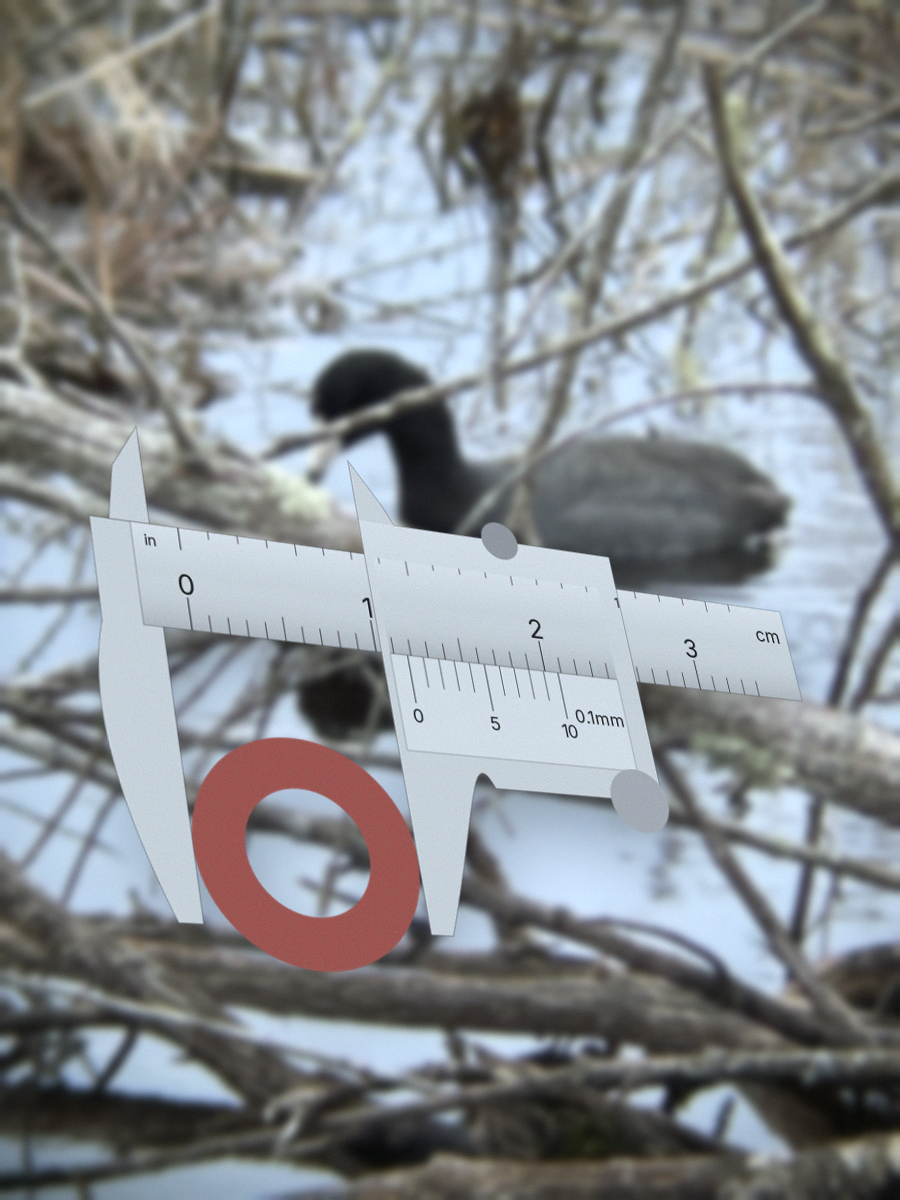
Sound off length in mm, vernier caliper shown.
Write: 11.8 mm
